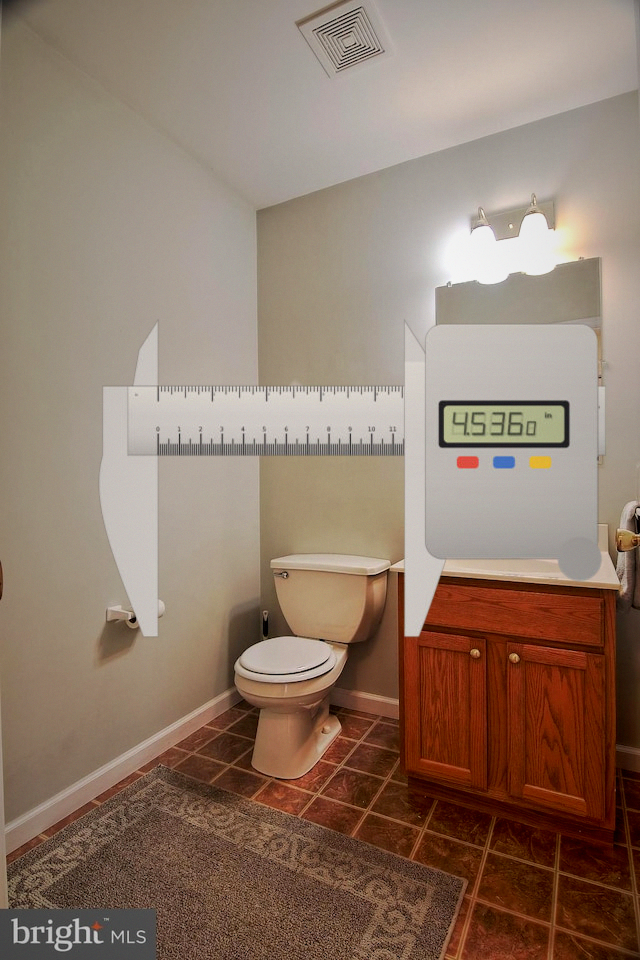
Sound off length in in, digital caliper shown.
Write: 4.5360 in
